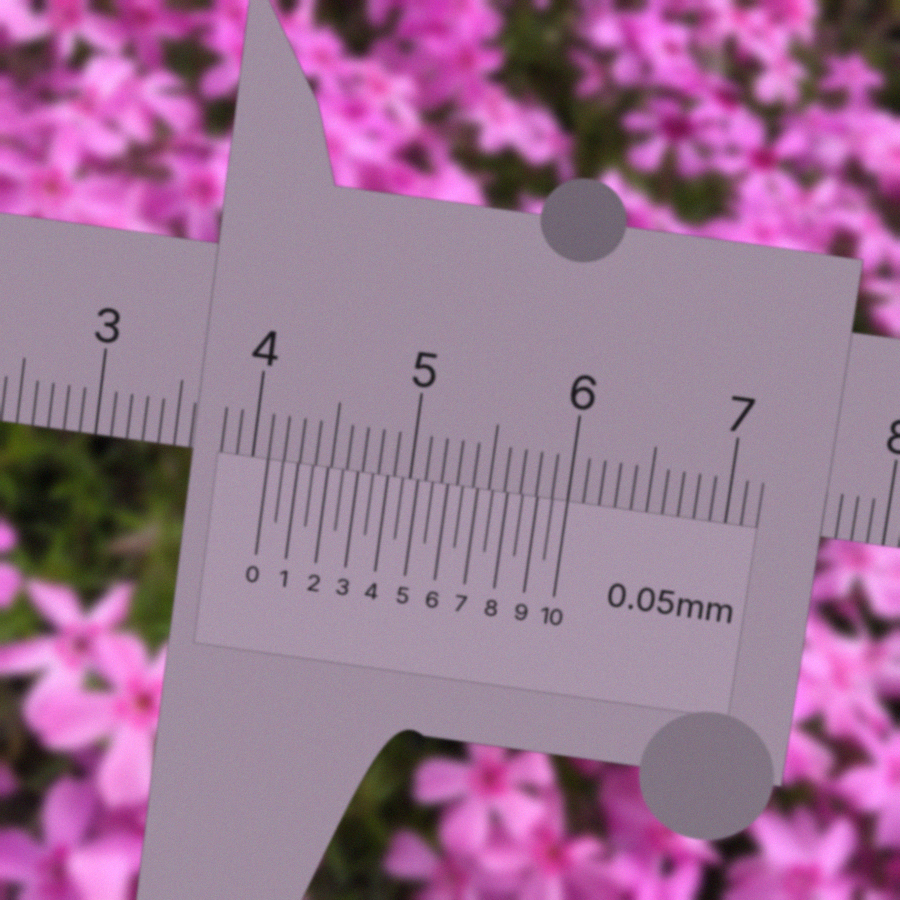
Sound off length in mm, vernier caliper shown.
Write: 41.0 mm
